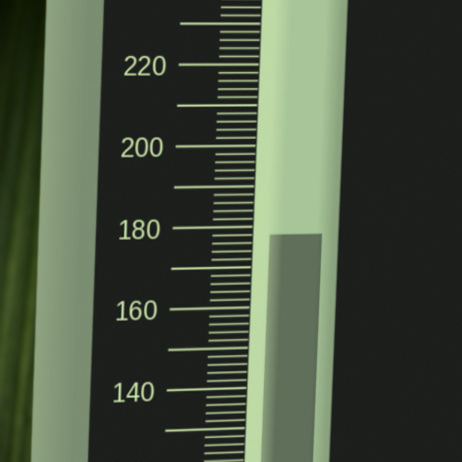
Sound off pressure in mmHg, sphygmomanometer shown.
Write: 178 mmHg
